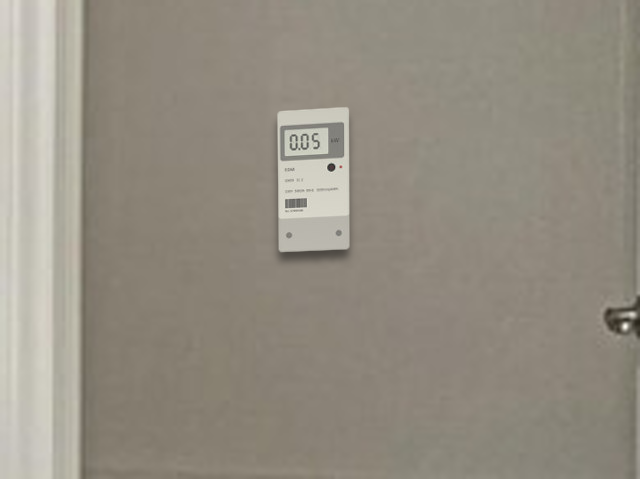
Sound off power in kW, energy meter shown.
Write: 0.05 kW
